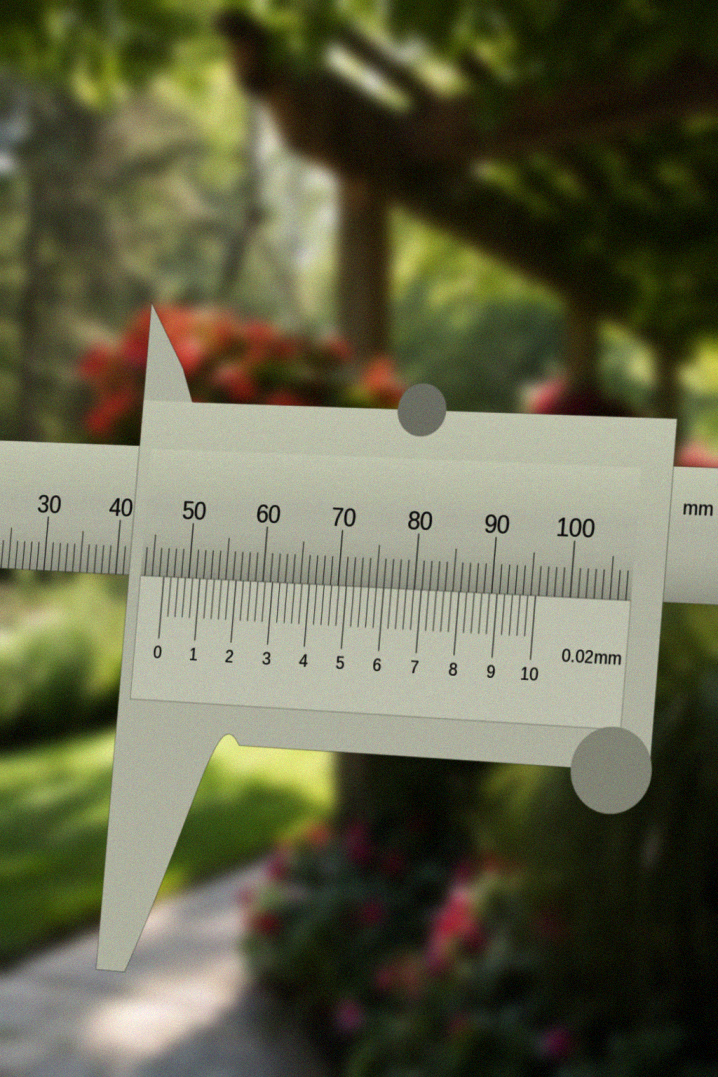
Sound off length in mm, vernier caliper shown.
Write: 46.6 mm
